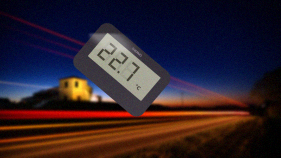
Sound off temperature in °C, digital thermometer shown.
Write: 22.7 °C
